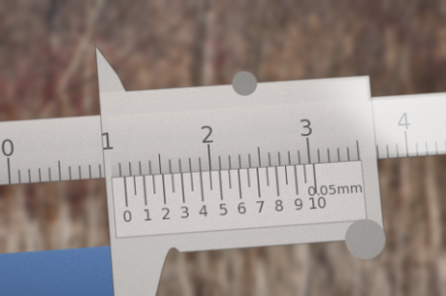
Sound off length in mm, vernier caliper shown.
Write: 11.4 mm
